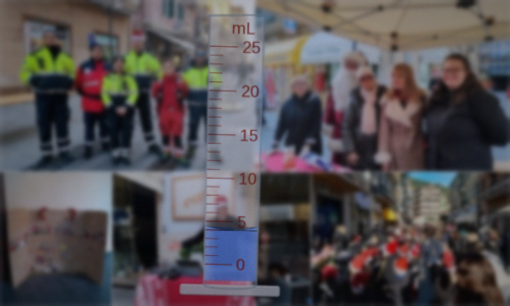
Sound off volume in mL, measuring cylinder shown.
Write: 4 mL
